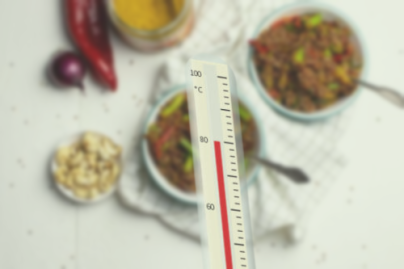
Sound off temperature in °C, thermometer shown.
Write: 80 °C
